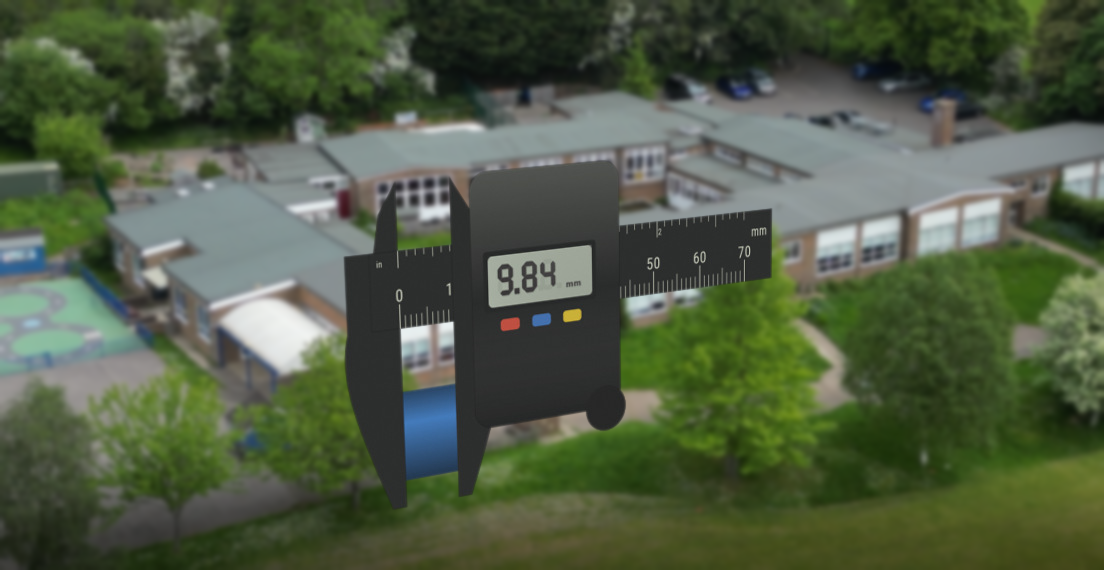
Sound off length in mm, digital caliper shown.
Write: 9.84 mm
